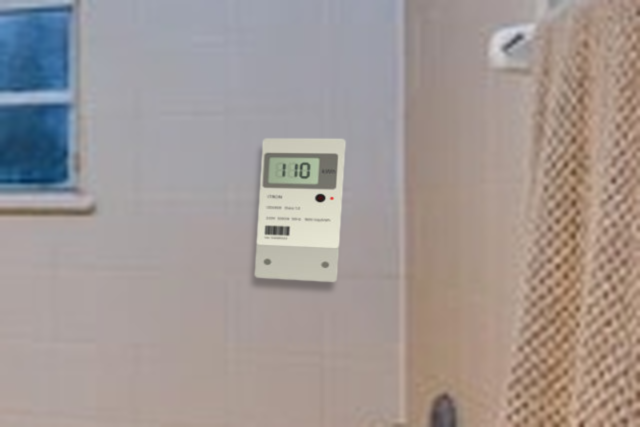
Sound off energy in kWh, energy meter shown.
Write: 110 kWh
